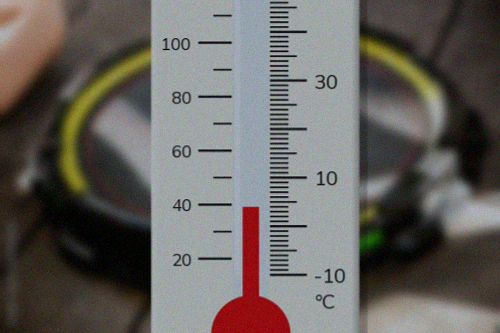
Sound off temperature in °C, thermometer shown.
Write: 4 °C
